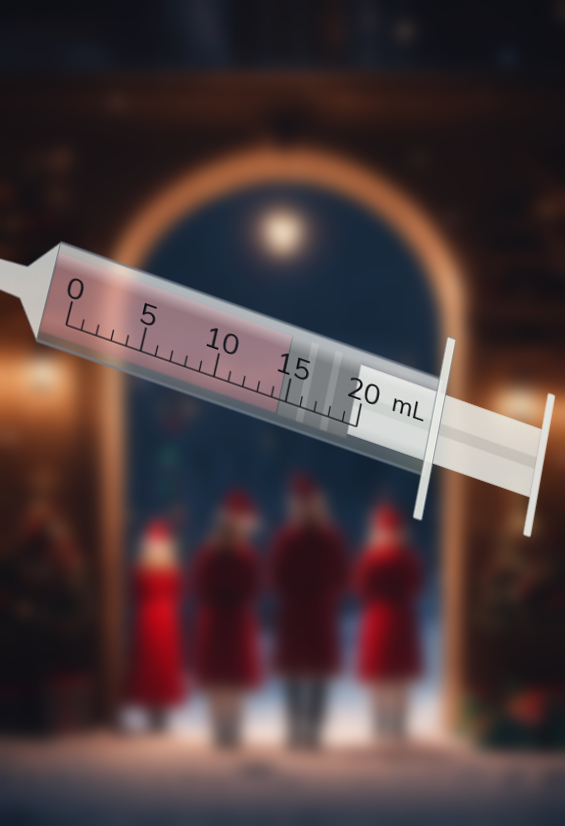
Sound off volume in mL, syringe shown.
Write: 14.5 mL
